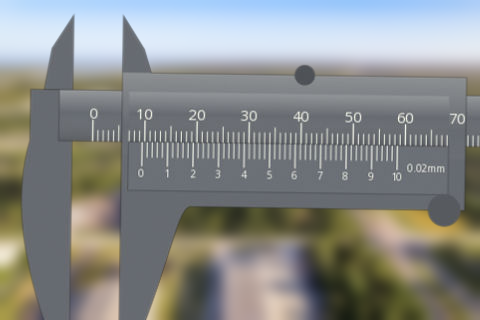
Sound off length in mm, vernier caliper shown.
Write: 9.5 mm
